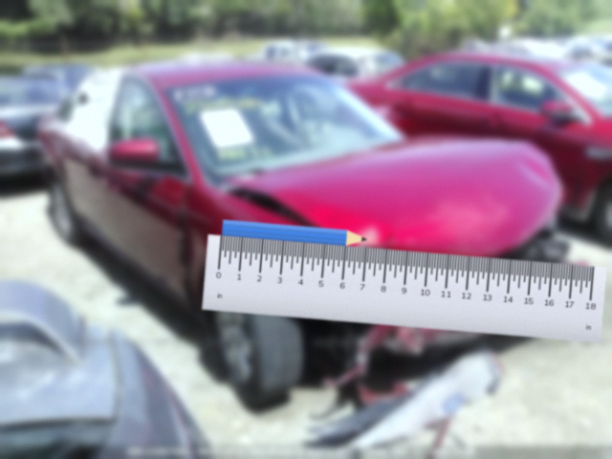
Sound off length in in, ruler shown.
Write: 7 in
